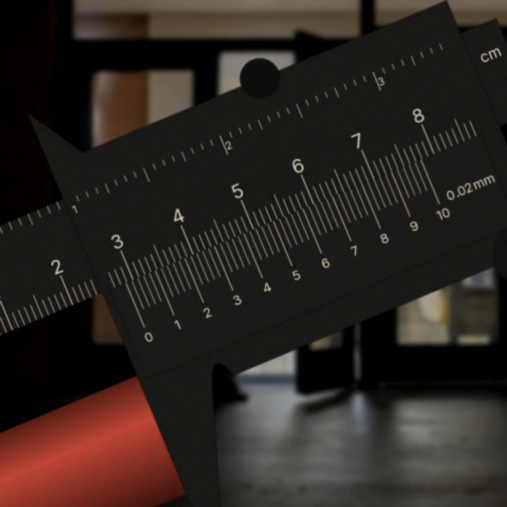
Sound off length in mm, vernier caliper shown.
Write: 28.8 mm
